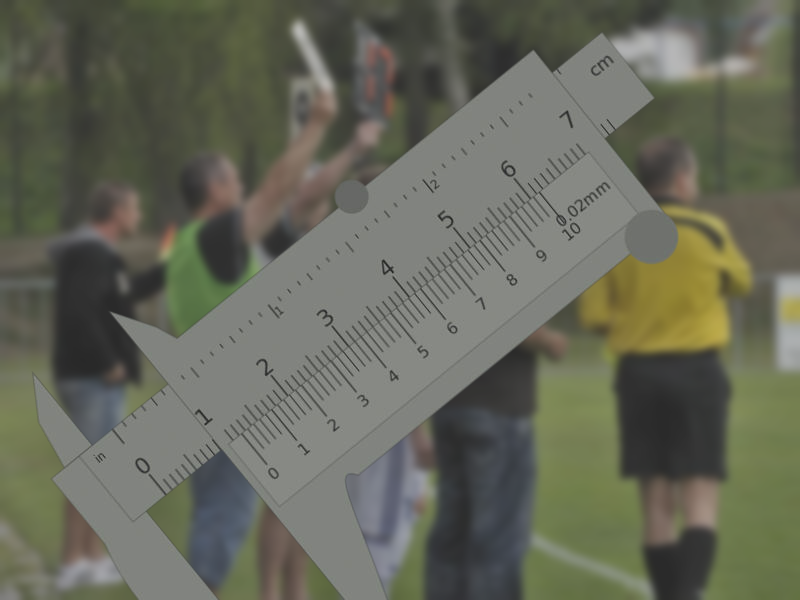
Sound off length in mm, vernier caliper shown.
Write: 12.4 mm
